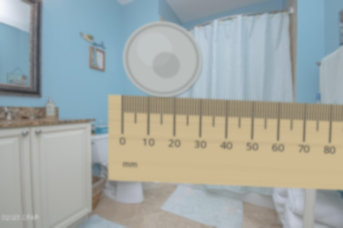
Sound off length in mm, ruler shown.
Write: 30 mm
